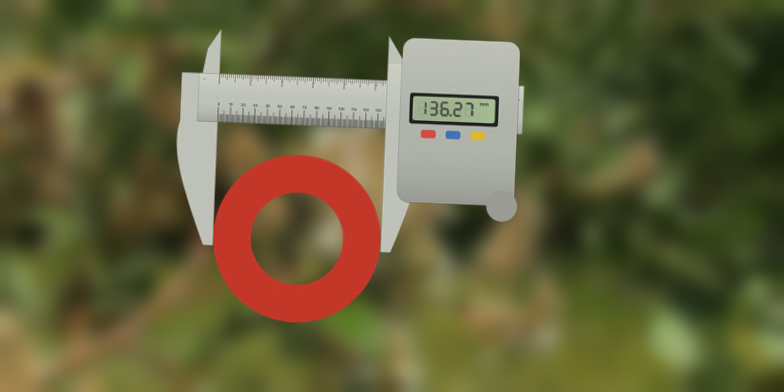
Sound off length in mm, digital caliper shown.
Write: 136.27 mm
